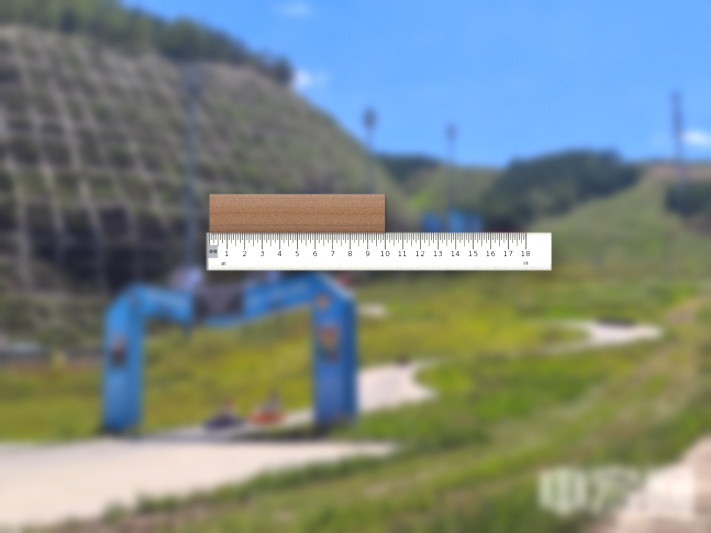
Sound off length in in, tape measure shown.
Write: 10 in
